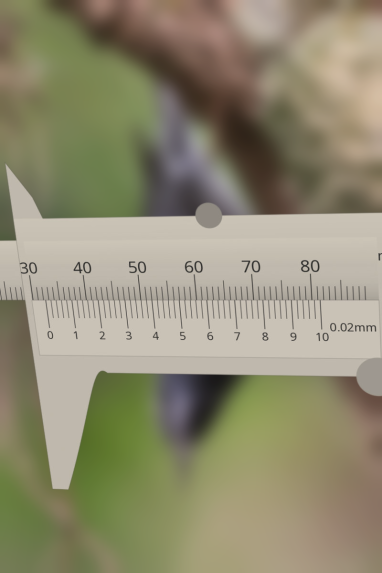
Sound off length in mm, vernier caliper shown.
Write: 32.4 mm
